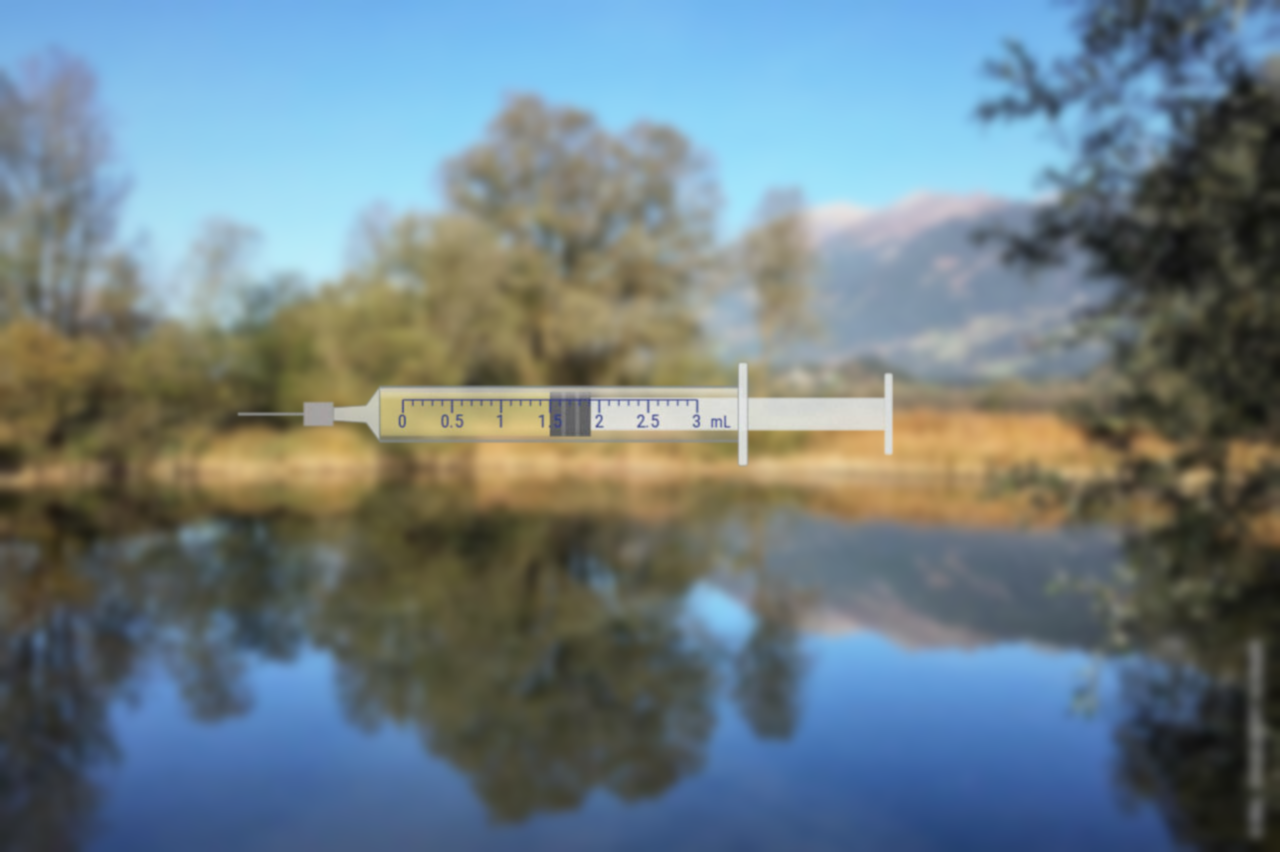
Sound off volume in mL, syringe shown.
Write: 1.5 mL
